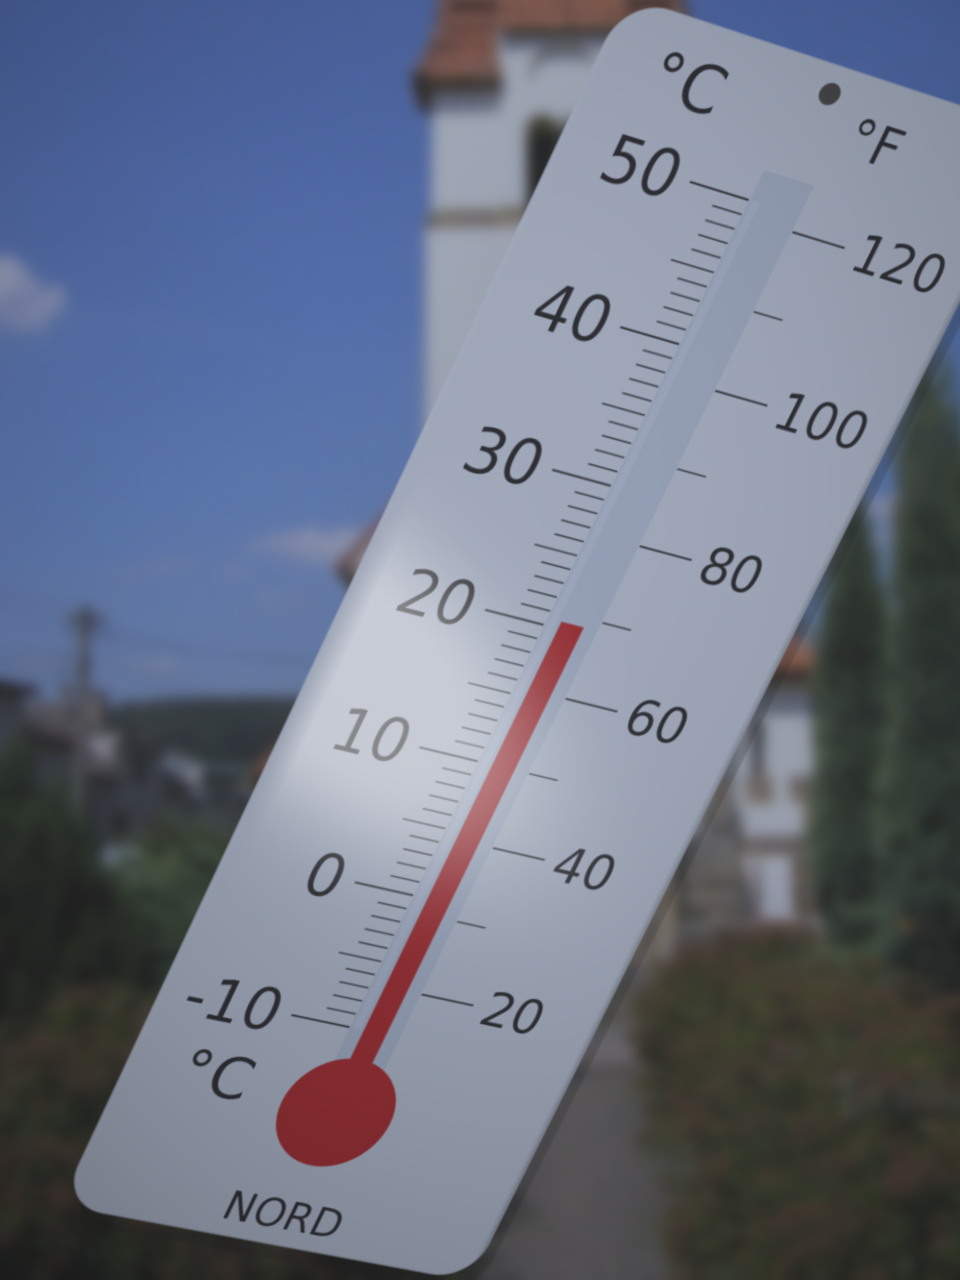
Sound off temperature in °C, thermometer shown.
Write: 20.5 °C
